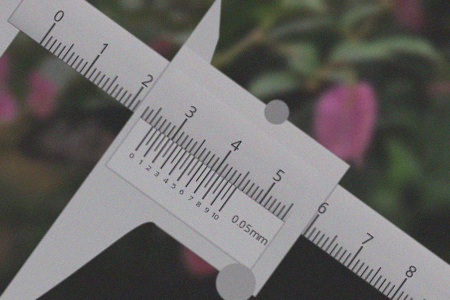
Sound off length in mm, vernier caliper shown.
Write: 25.8 mm
